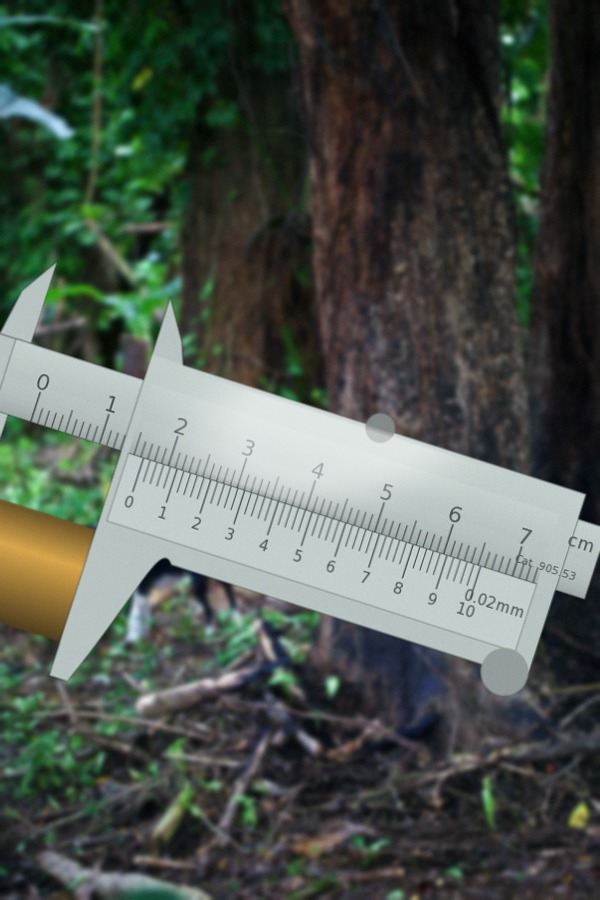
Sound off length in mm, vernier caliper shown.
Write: 16.4 mm
